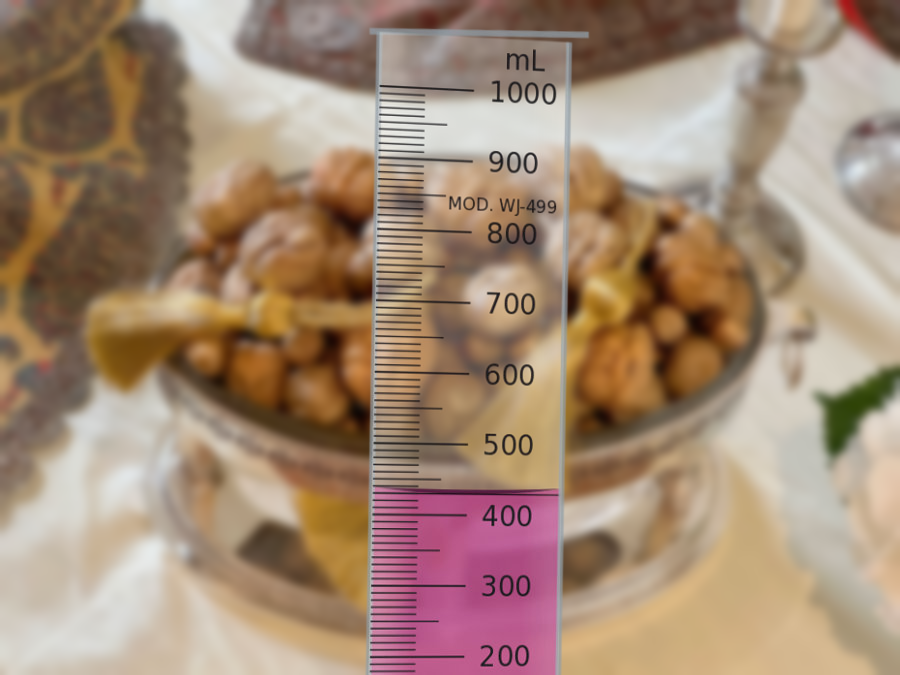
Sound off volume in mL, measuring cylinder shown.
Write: 430 mL
